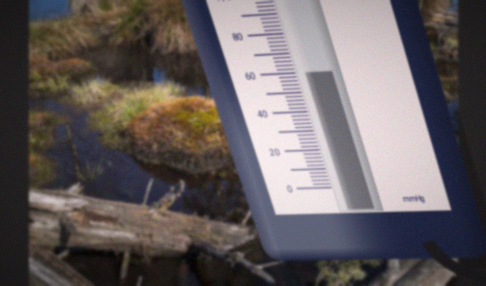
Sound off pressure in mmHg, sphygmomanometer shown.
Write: 60 mmHg
